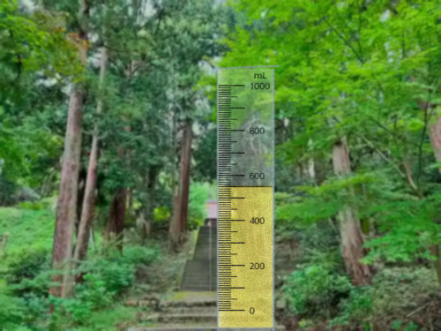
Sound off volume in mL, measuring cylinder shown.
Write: 550 mL
